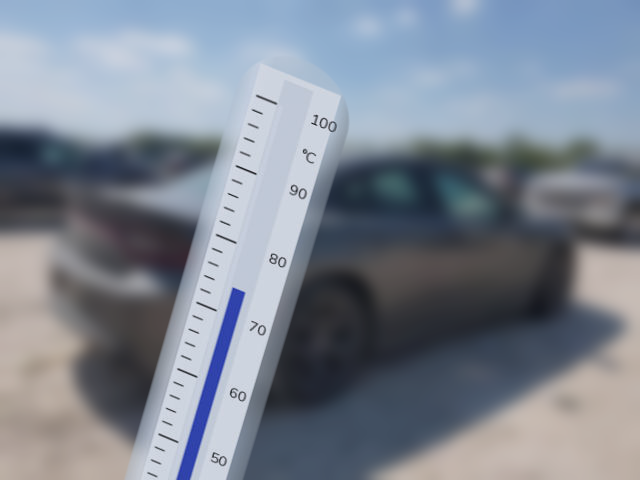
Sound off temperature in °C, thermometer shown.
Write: 74 °C
